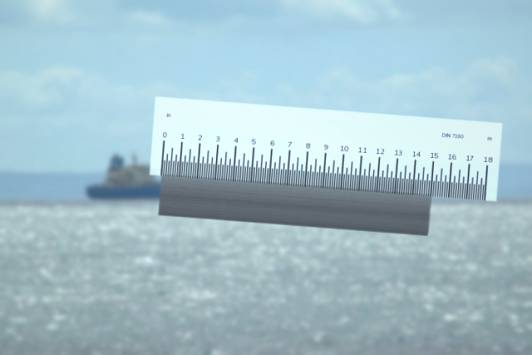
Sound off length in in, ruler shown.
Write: 15 in
